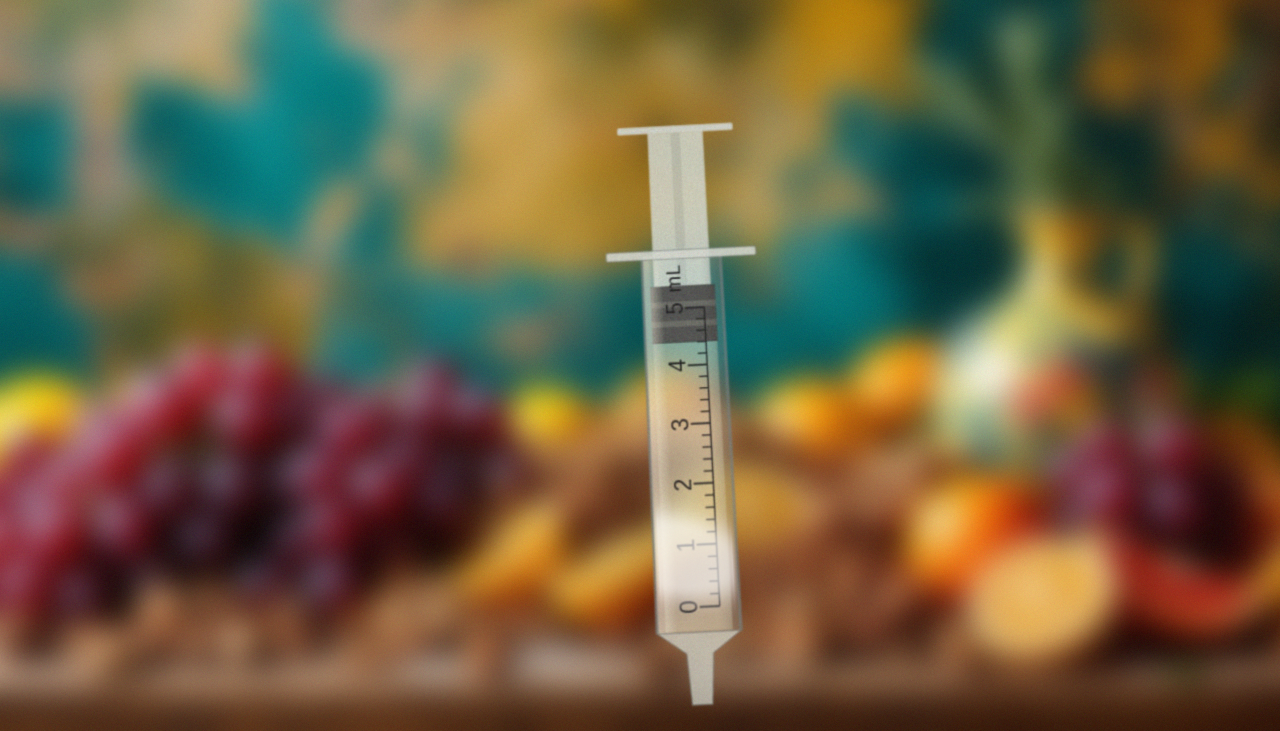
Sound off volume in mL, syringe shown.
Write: 4.4 mL
